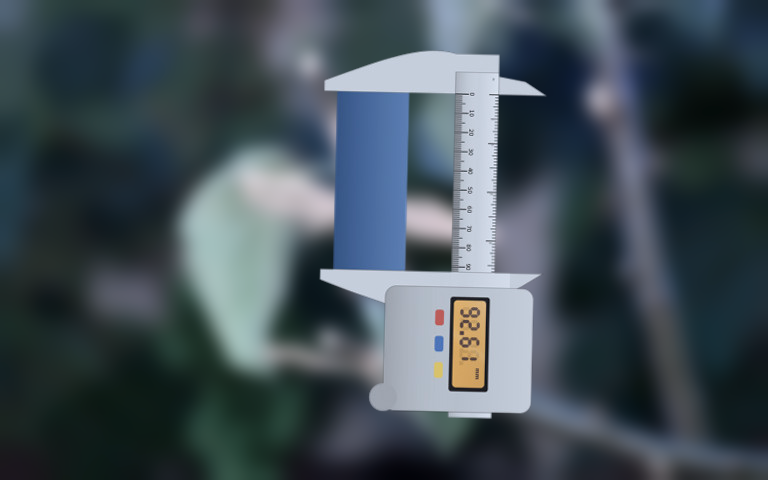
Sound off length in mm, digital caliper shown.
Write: 92.61 mm
